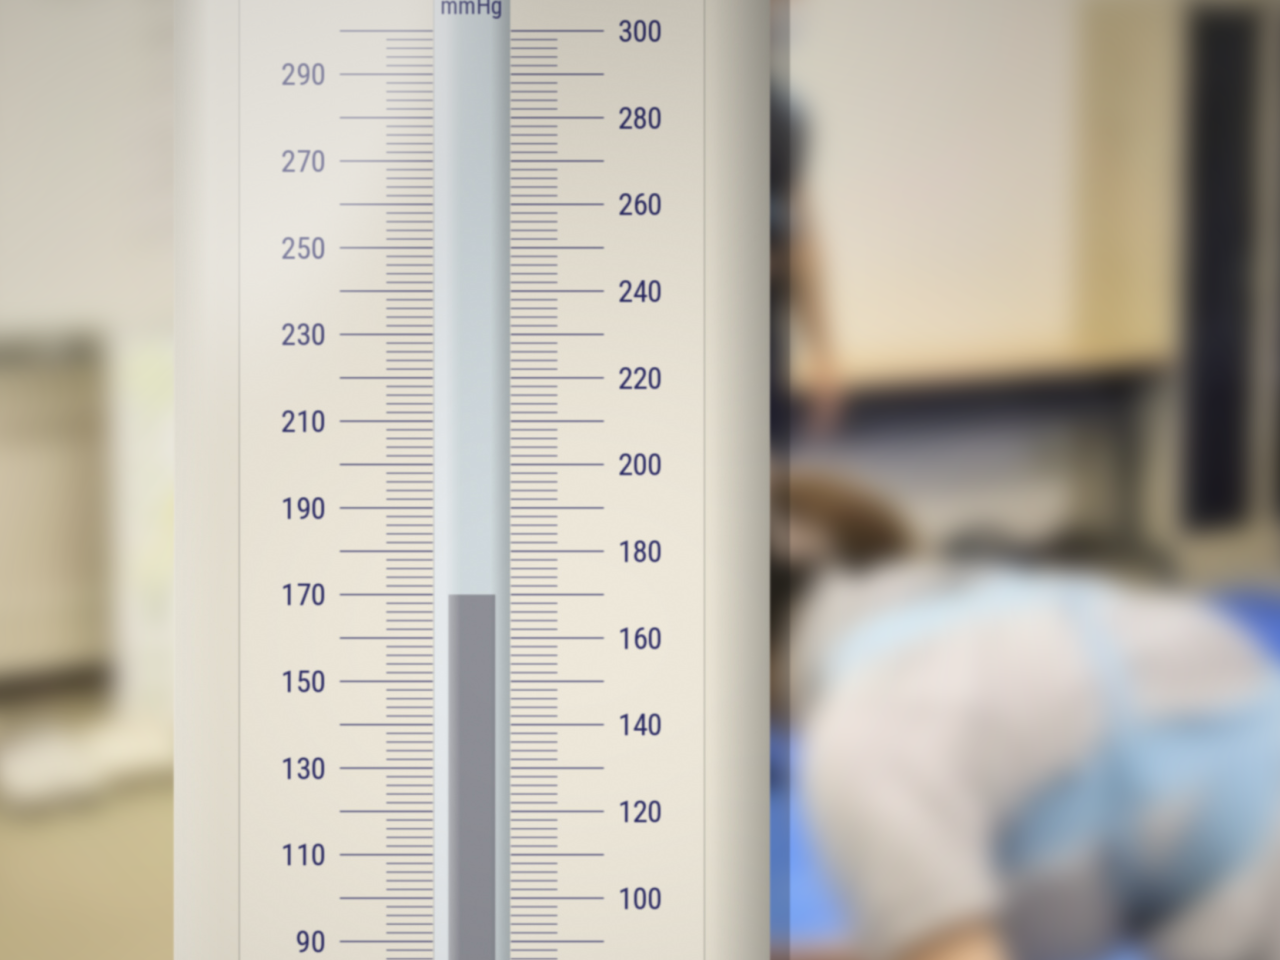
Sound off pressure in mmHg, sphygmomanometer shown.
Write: 170 mmHg
